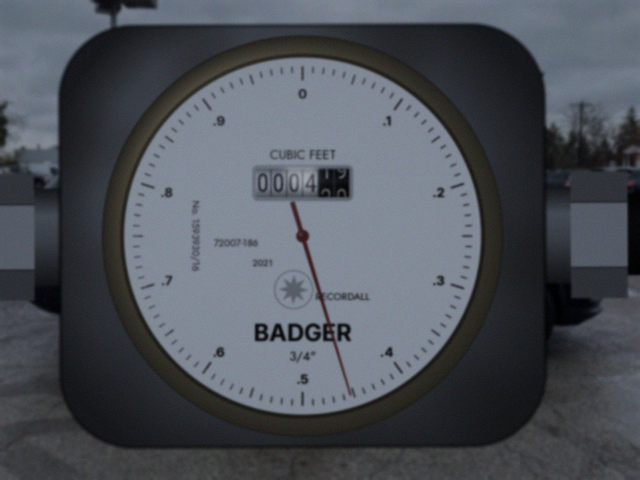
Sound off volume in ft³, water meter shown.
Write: 419.45 ft³
